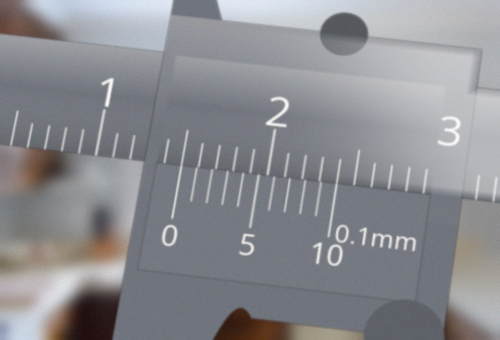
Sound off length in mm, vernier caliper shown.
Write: 15.0 mm
